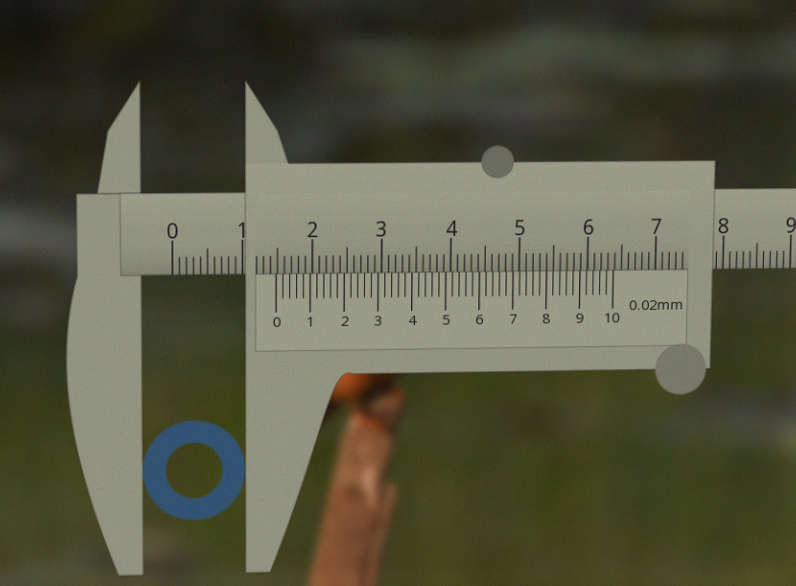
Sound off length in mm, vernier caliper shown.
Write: 14.8 mm
